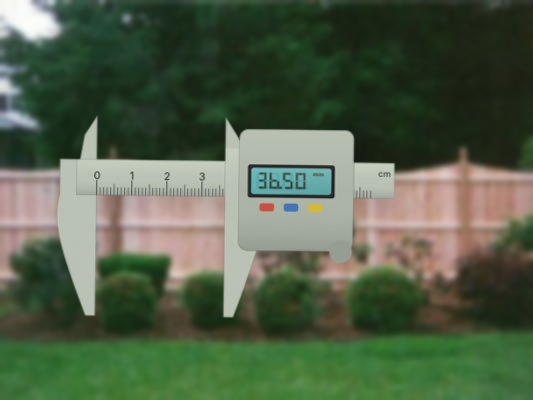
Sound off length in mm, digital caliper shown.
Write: 36.50 mm
